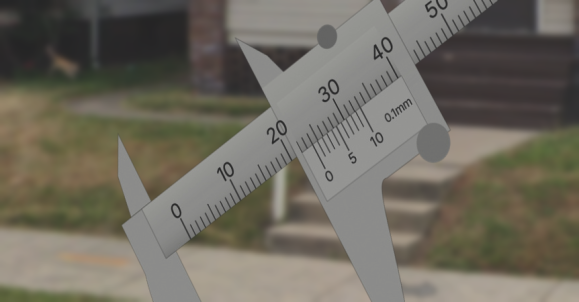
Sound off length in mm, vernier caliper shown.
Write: 24.0 mm
